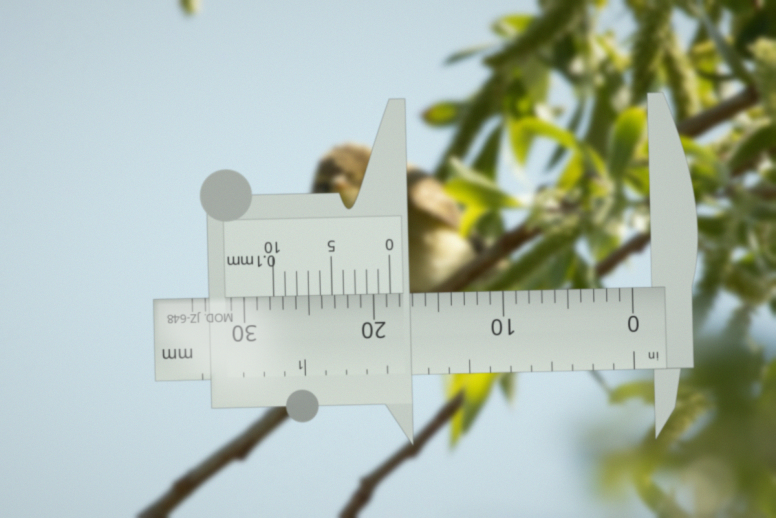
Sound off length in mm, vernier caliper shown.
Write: 18.7 mm
